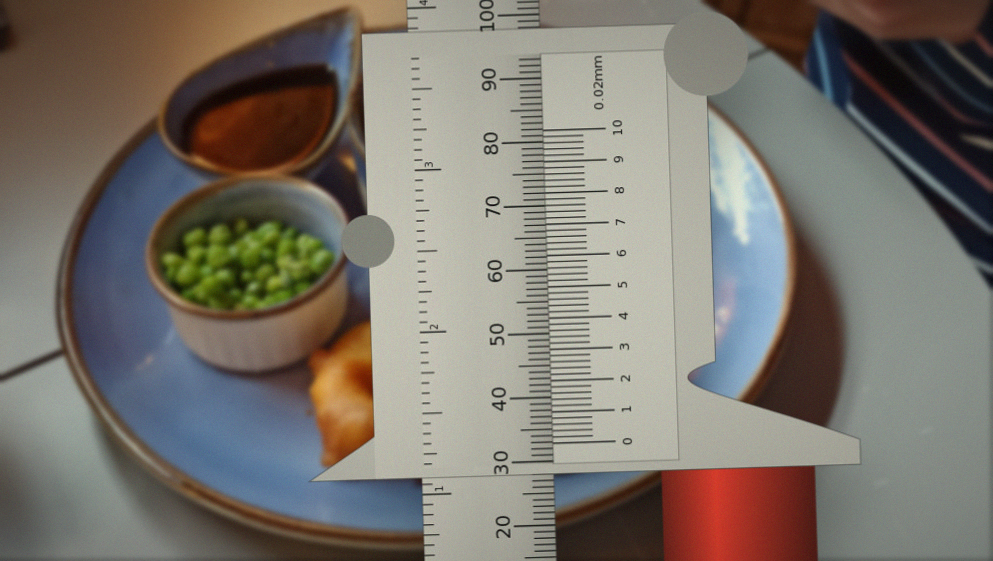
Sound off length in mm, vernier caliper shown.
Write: 32.8 mm
